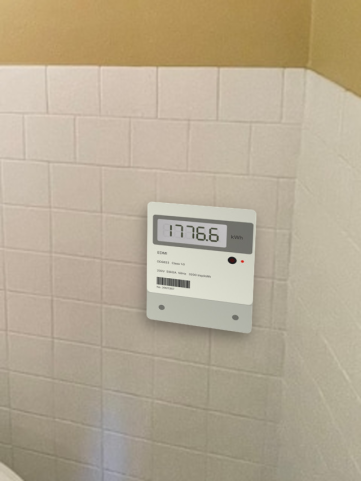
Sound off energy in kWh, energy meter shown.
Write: 1776.6 kWh
